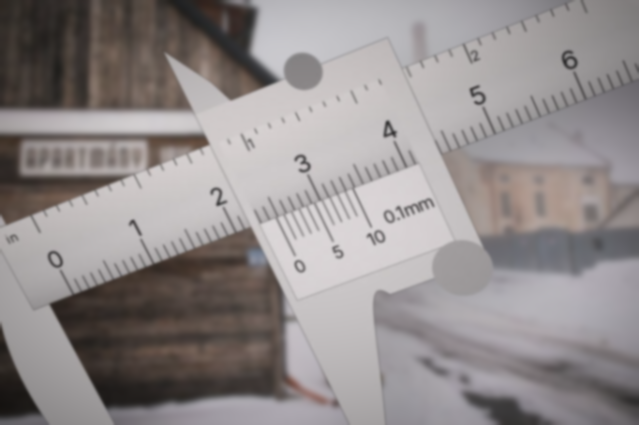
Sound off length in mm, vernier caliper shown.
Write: 24.8 mm
